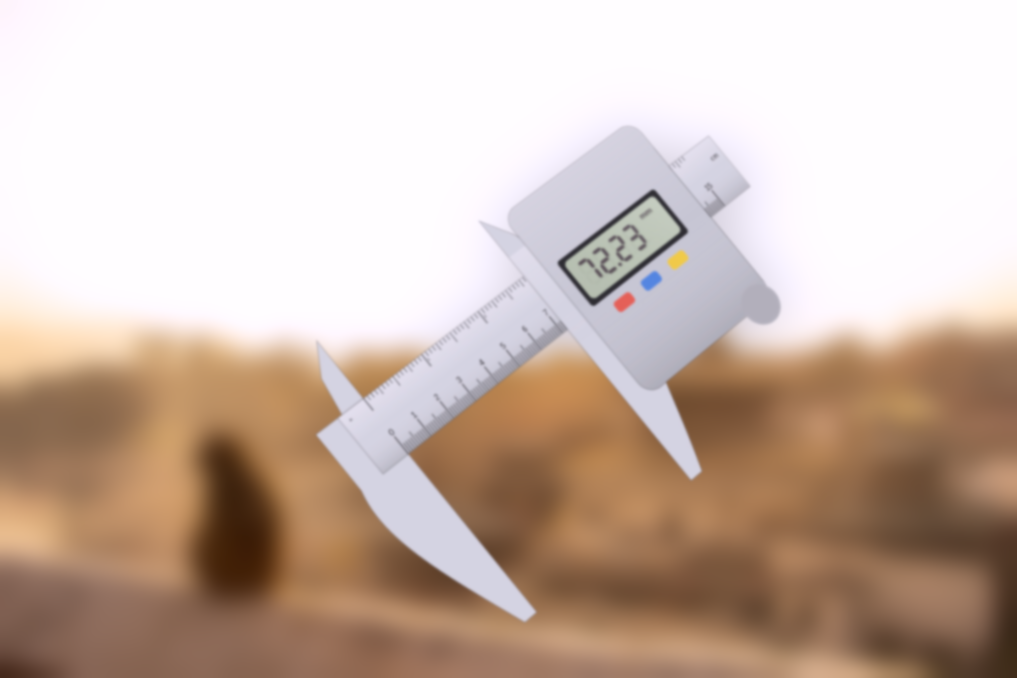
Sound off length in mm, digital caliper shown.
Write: 72.23 mm
